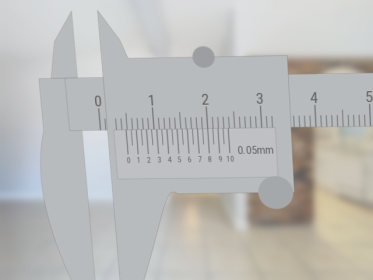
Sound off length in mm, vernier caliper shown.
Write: 4.8 mm
